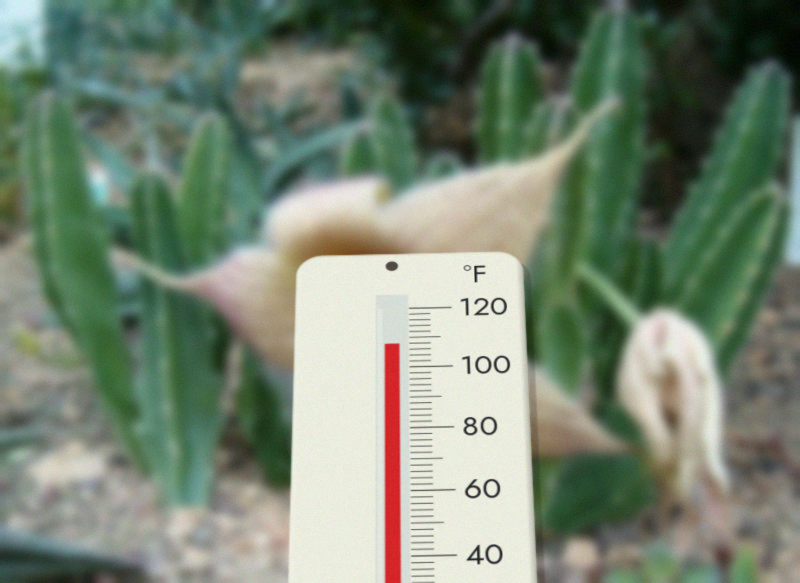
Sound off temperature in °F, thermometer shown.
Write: 108 °F
